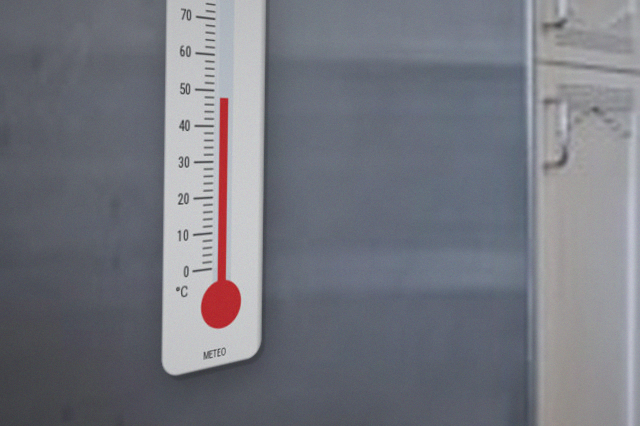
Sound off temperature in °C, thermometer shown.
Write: 48 °C
